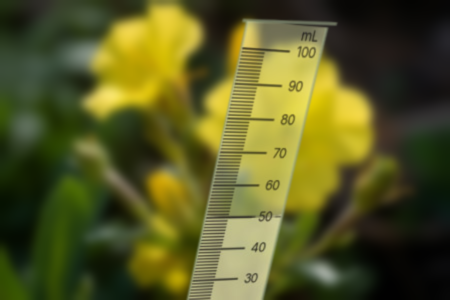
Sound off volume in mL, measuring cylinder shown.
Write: 50 mL
